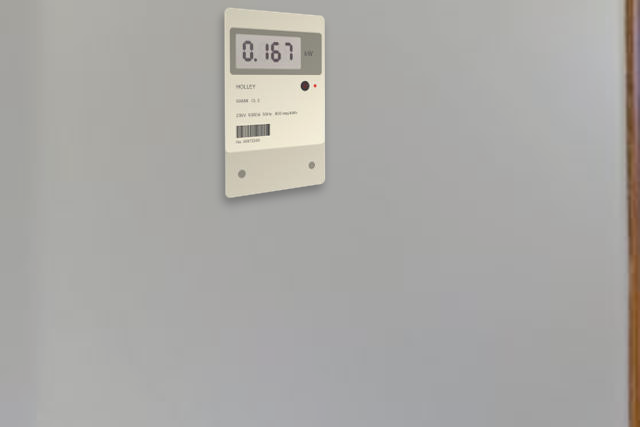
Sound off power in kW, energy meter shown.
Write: 0.167 kW
